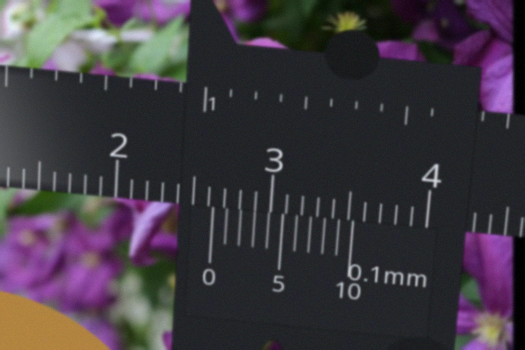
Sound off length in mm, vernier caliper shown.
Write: 26.3 mm
